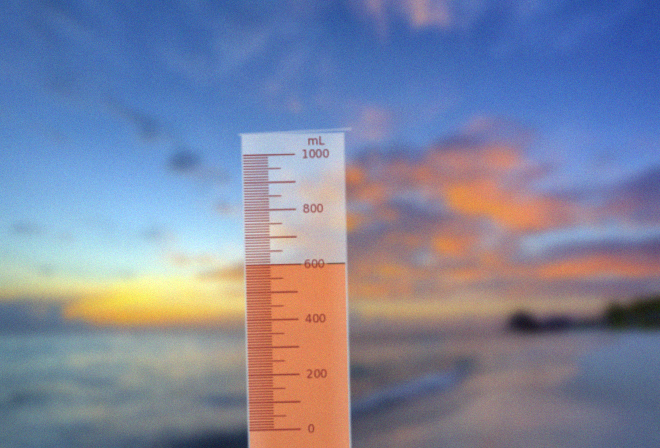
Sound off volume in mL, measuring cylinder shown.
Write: 600 mL
